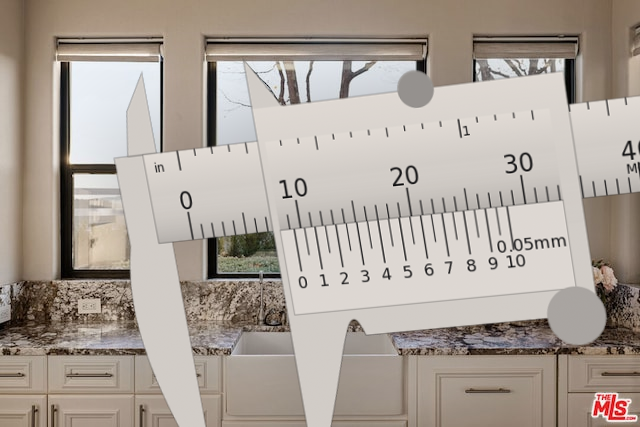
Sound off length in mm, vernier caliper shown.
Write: 9.4 mm
